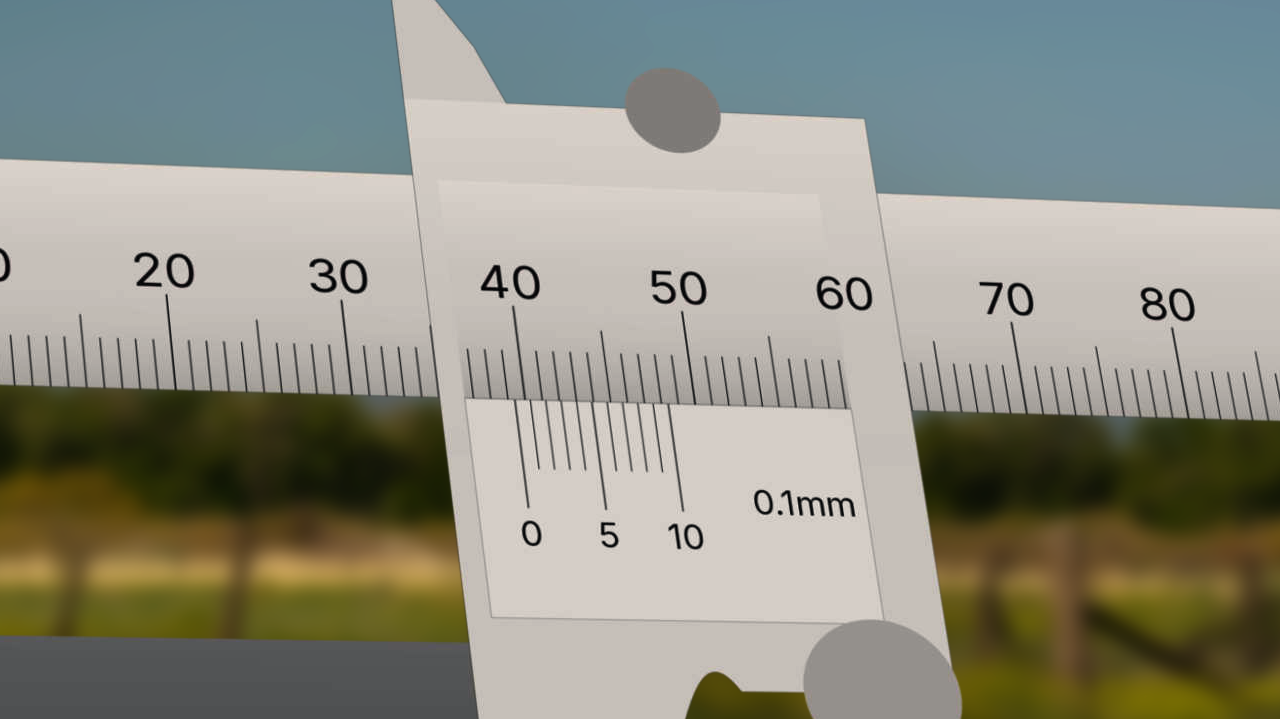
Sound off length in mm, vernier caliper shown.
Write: 39.4 mm
